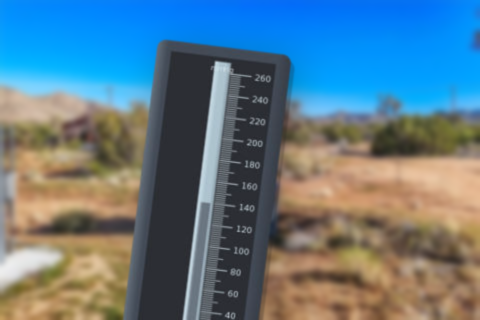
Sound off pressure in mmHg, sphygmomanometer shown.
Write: 140 mmHg
